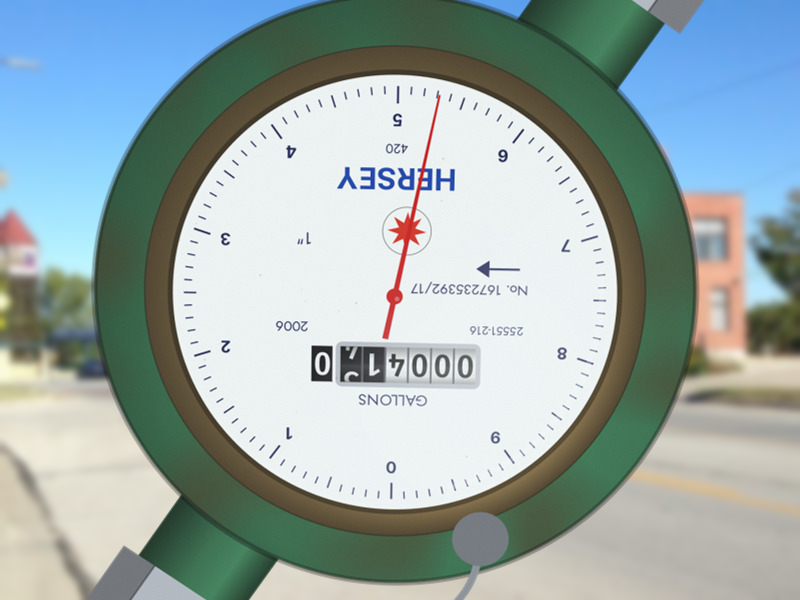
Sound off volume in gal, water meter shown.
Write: 4135.3 gal
